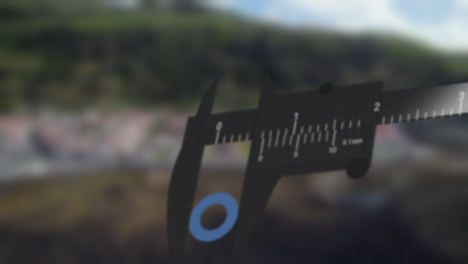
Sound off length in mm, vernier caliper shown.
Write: 6.2 mm
